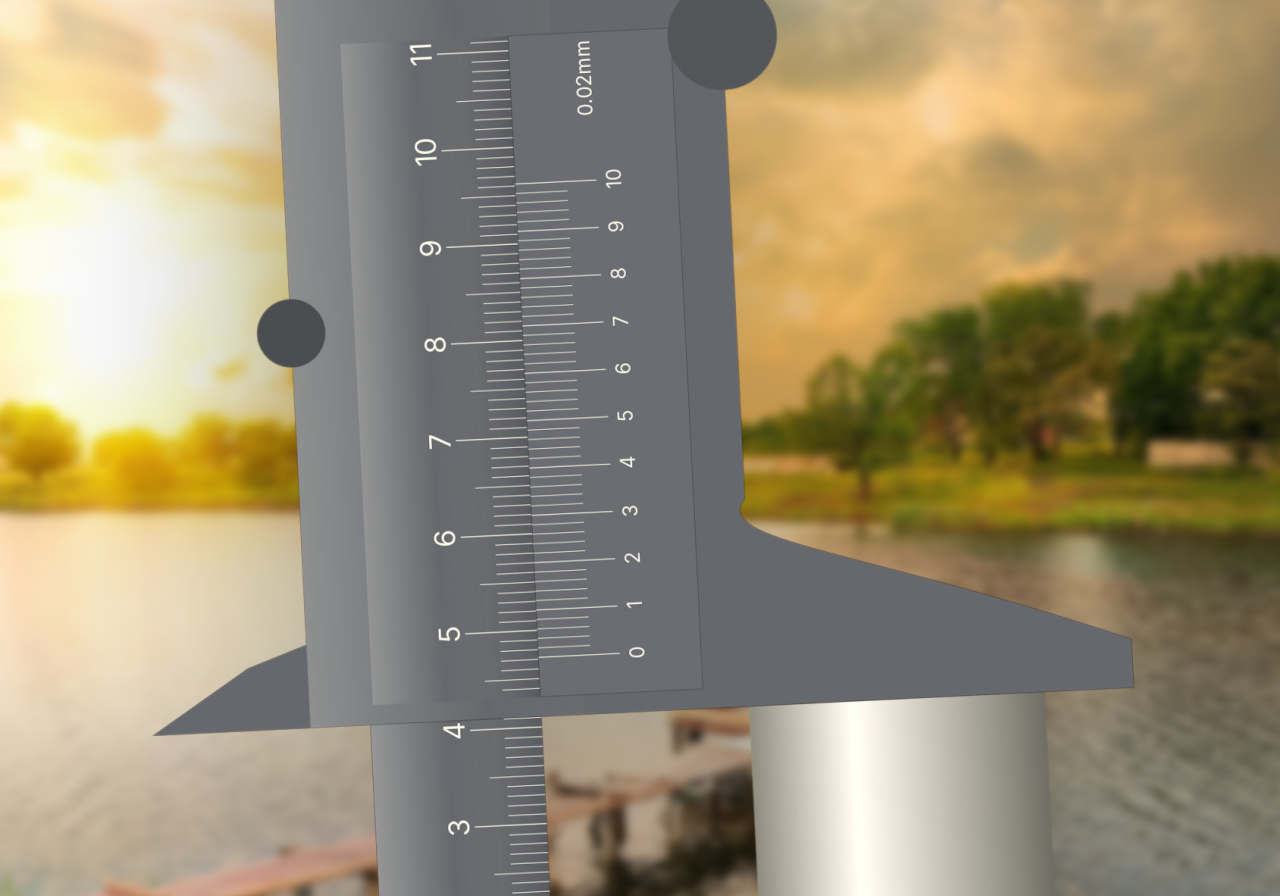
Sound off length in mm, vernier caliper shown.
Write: 47.2 mm
